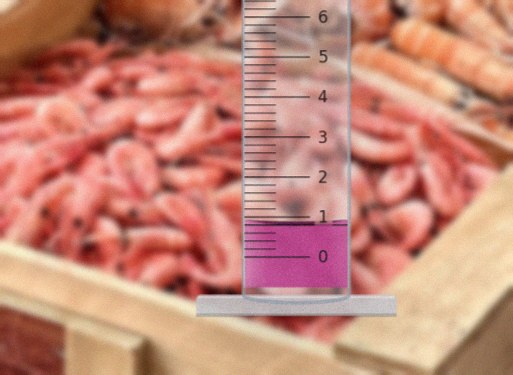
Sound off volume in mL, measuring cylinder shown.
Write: 0.8 mL
